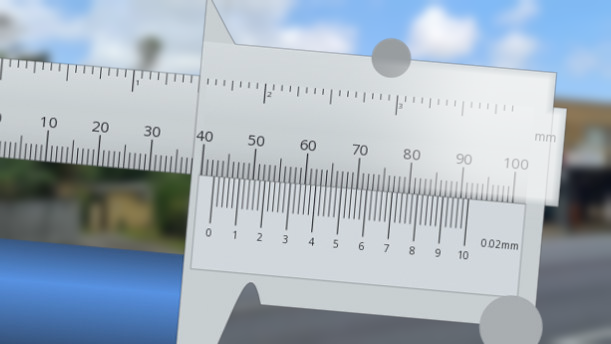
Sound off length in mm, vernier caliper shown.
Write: 42.5 mm
